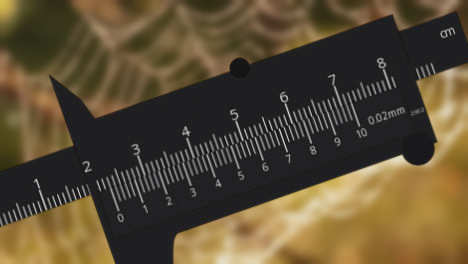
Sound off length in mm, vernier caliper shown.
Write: 23.0 mm
